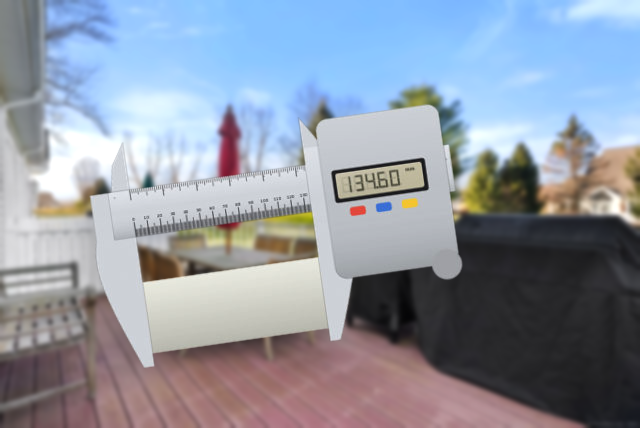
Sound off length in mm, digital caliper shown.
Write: 134.60 mm
